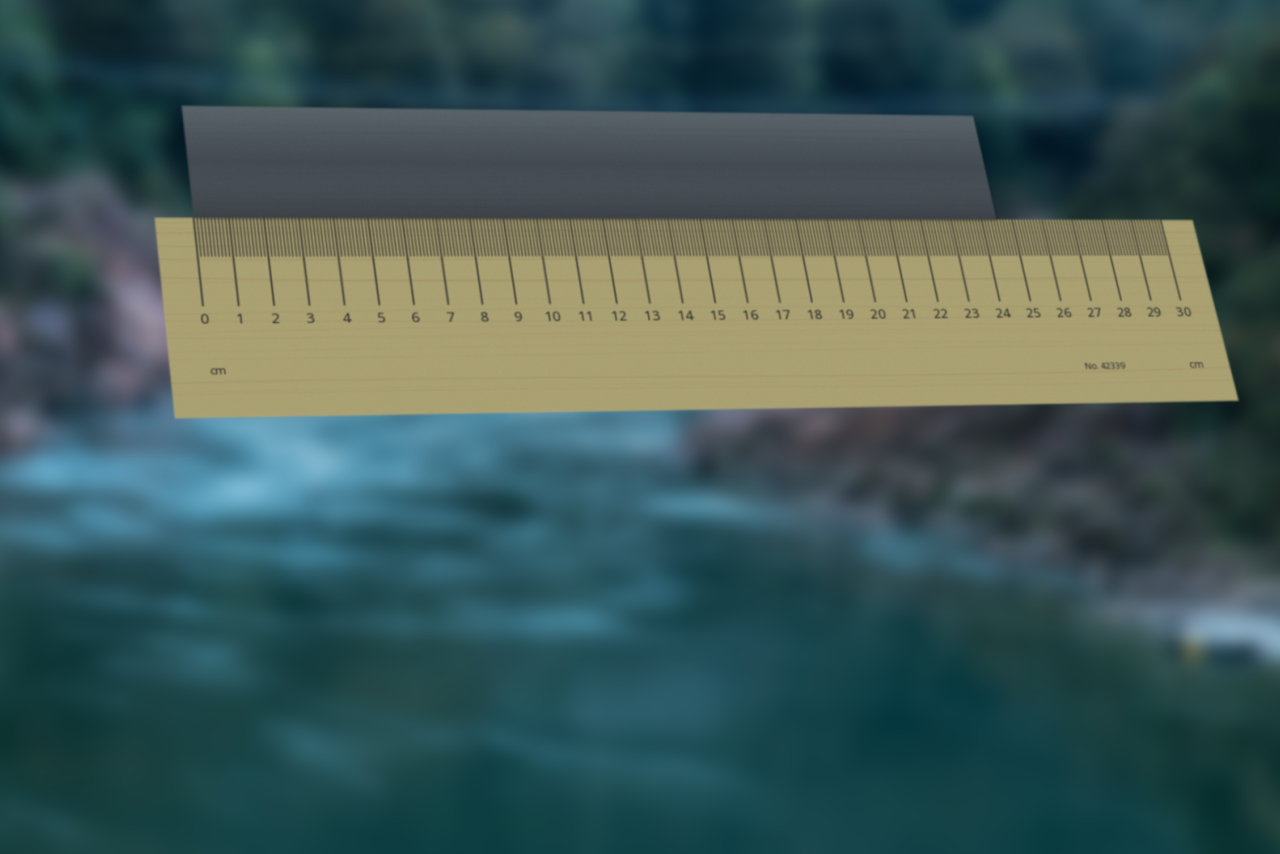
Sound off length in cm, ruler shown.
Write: 24.5 cm
